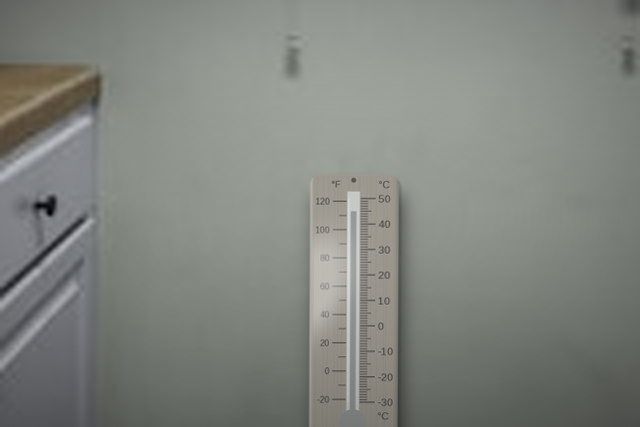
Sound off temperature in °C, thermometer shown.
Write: 45 °C
